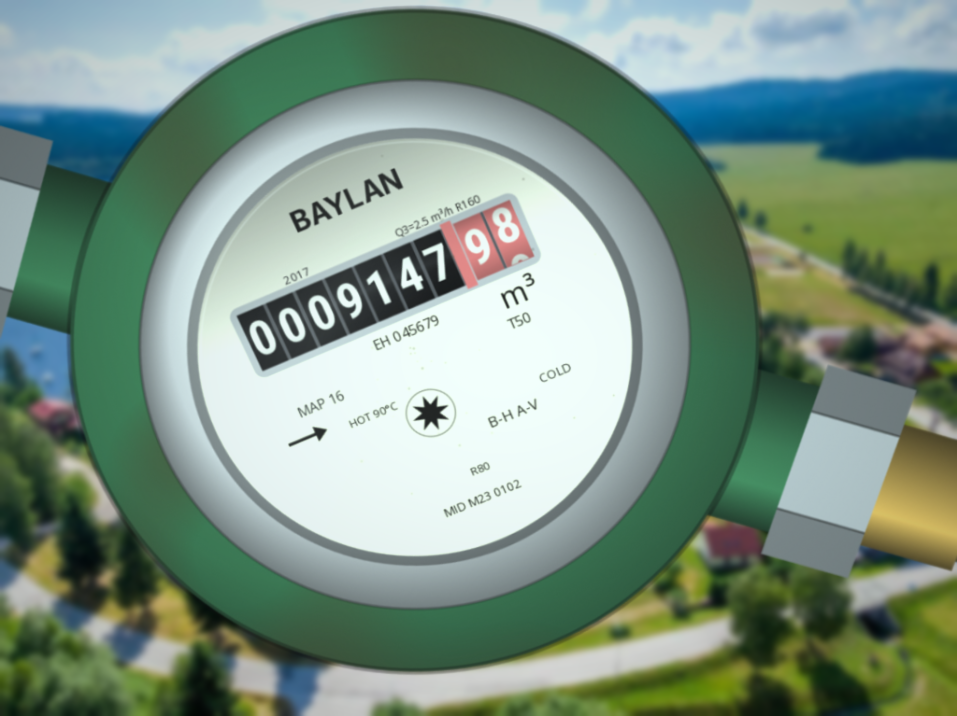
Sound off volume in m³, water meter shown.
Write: 9147.98 m³
